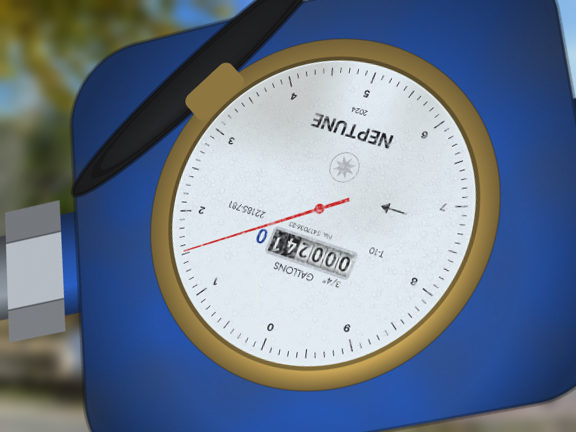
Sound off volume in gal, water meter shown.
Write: 2411.5 gal
